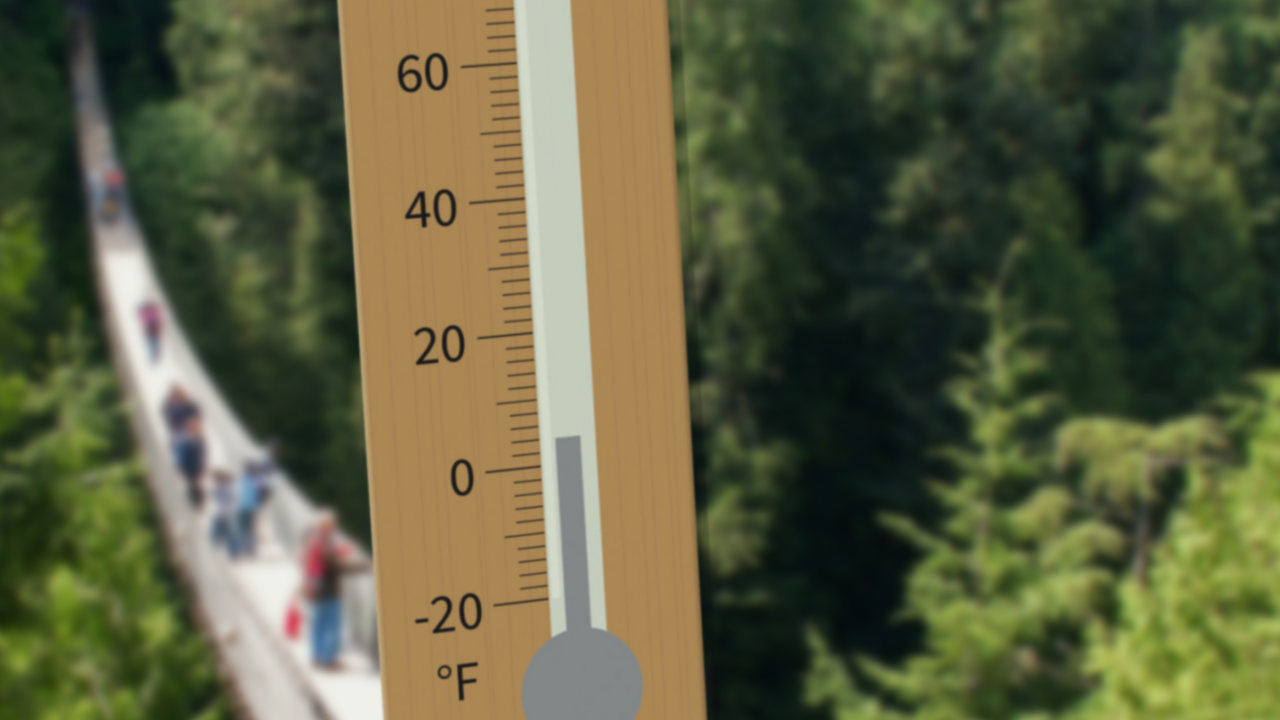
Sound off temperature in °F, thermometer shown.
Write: 4 °F
